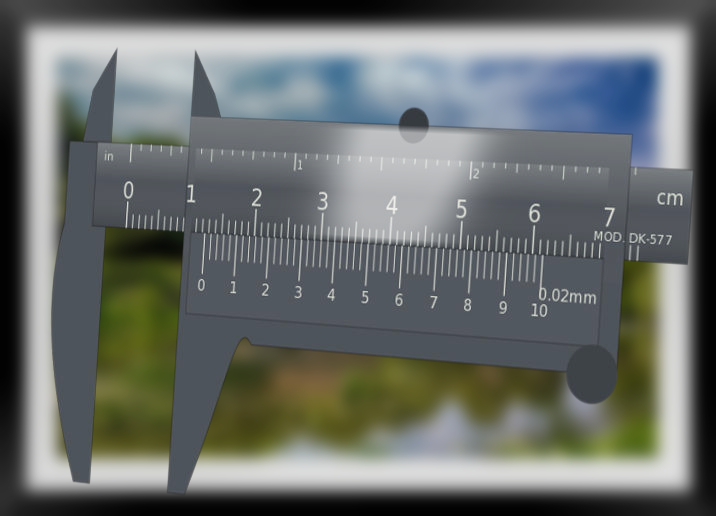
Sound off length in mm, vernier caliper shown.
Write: 12.4 mm
